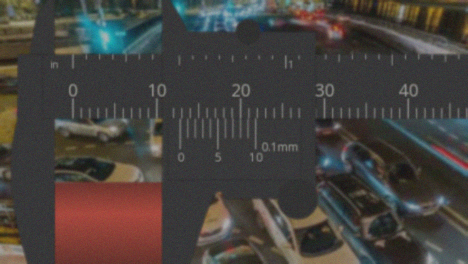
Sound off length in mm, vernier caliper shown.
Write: 12.8 mm
